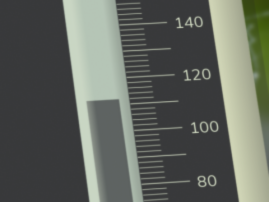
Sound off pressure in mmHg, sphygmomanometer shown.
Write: 112 mmHg
